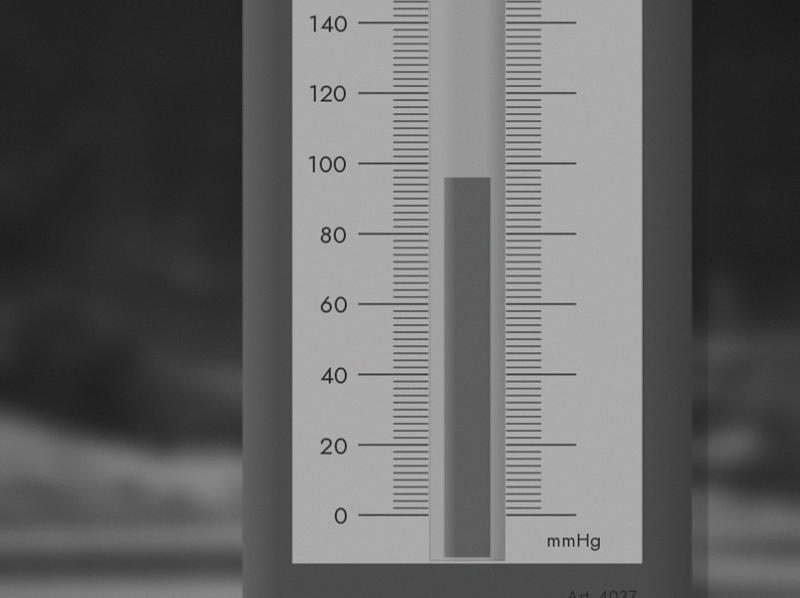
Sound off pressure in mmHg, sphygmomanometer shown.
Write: 96 mmHg
